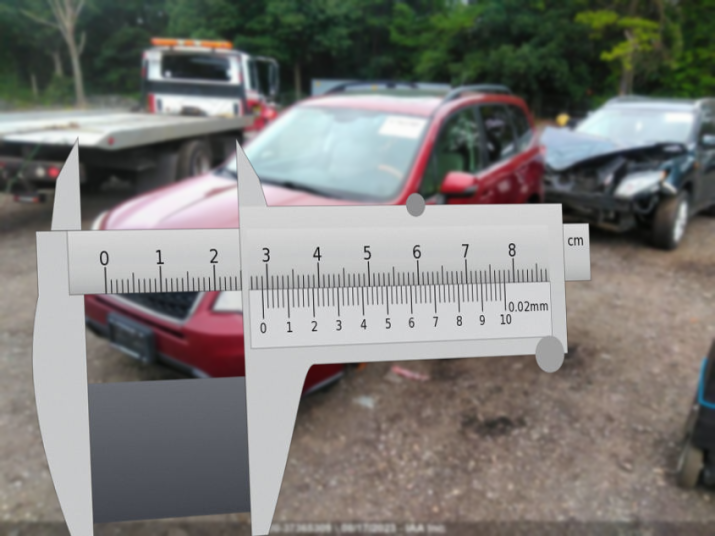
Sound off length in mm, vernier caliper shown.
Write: 29.0 mm
